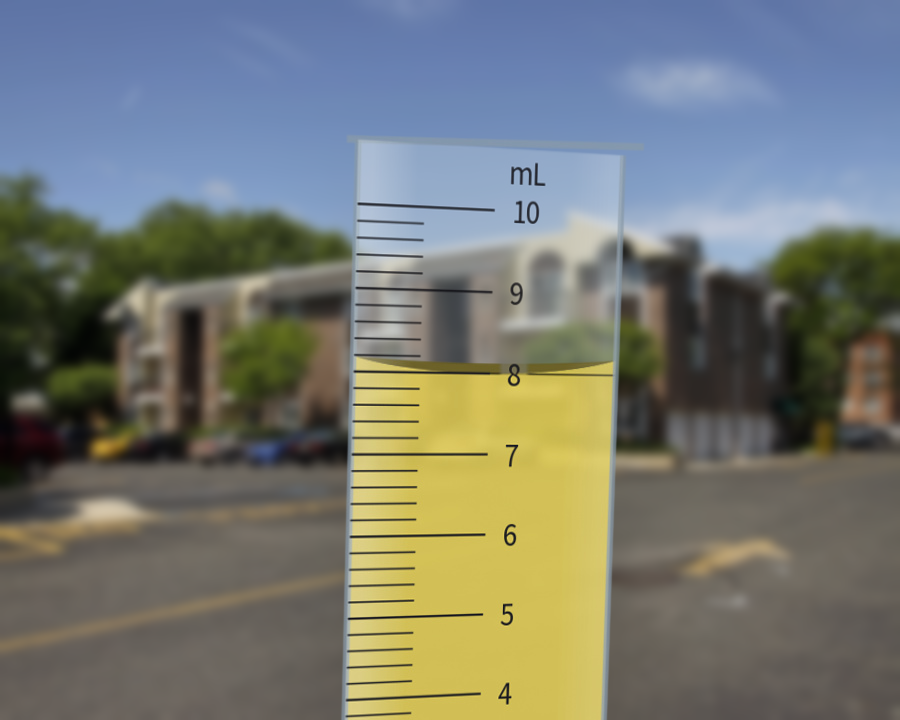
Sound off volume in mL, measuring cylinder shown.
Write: 8 mL
